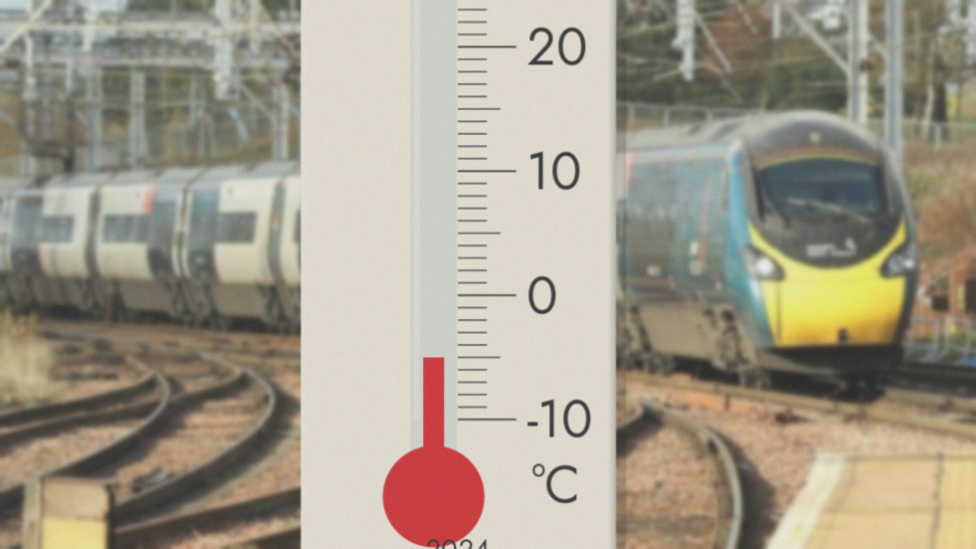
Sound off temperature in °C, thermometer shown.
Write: -5 °C
